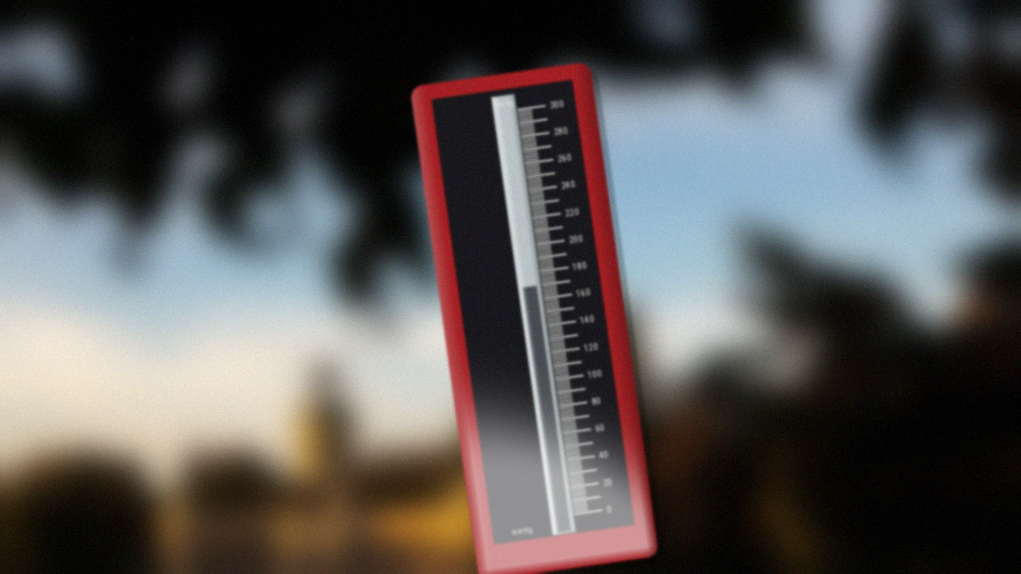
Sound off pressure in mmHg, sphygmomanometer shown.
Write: 170 mmHg
